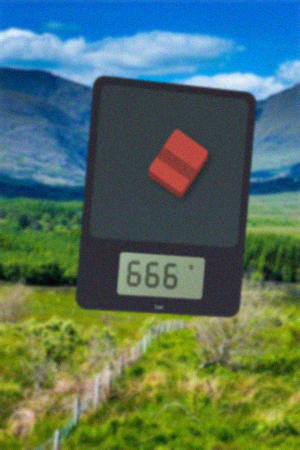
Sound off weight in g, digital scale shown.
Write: 666 g
